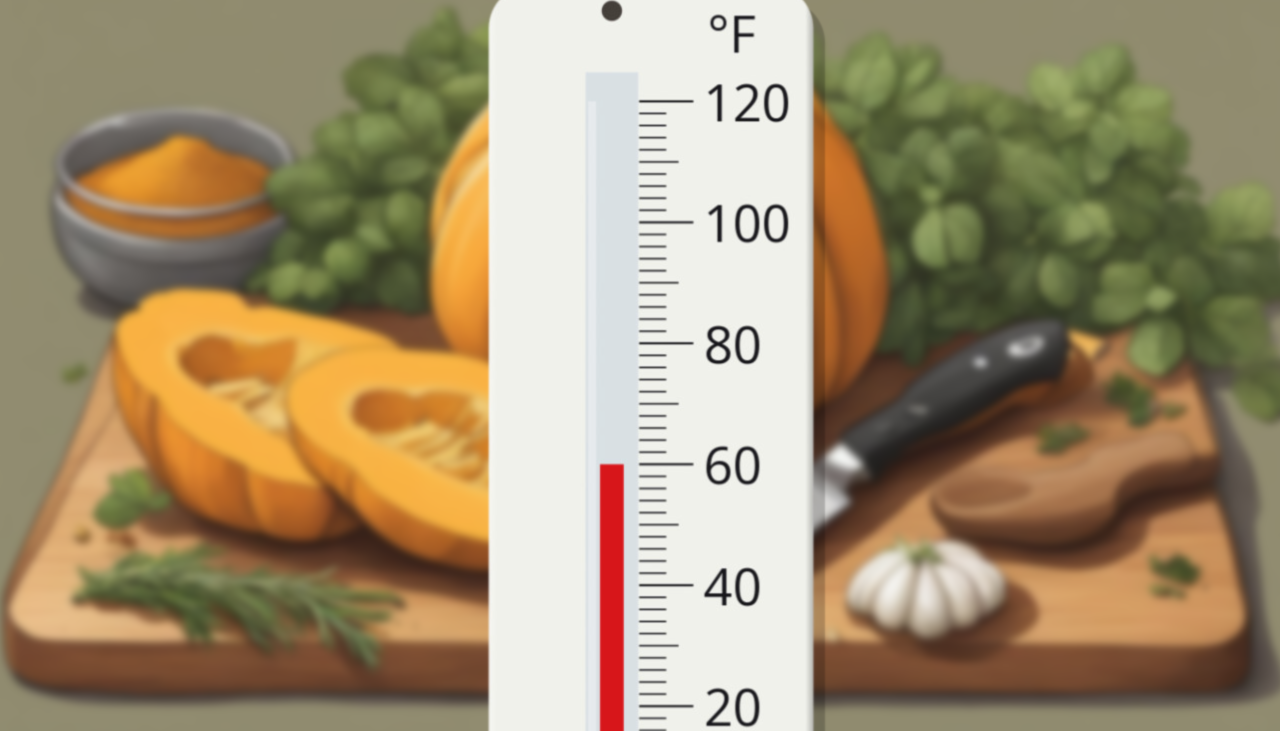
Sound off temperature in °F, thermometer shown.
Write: 60 °F
